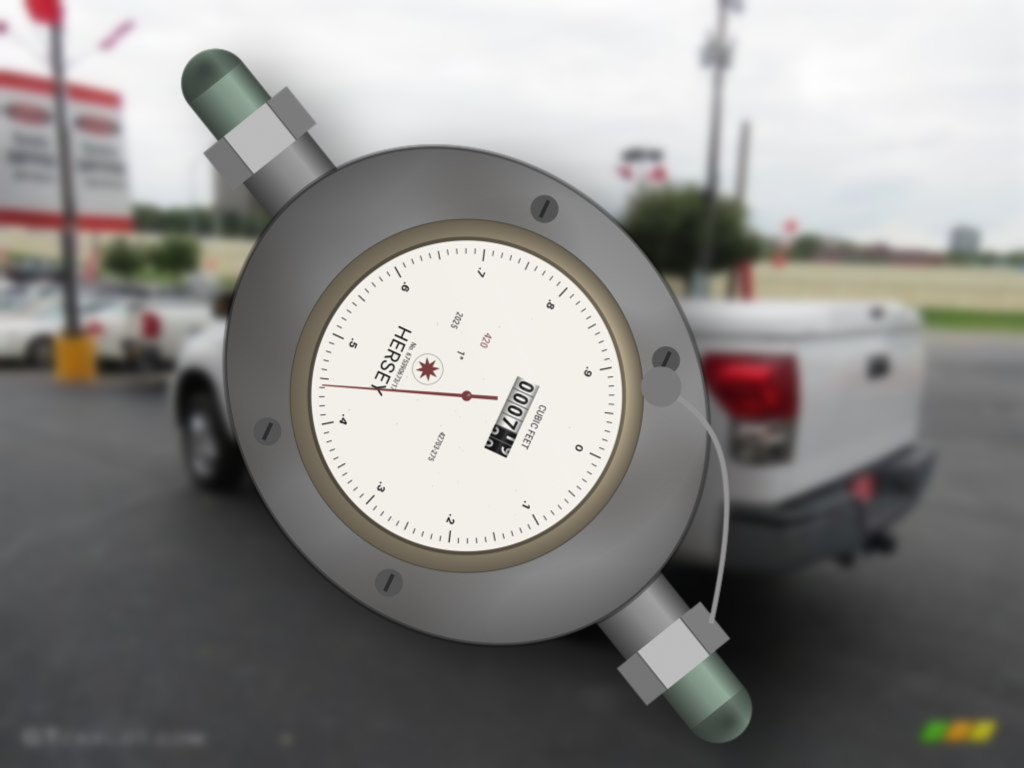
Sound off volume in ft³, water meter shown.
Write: 719.44 ft³
